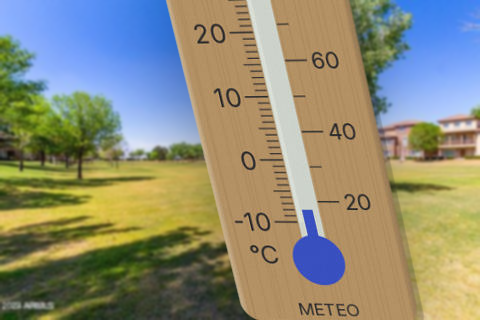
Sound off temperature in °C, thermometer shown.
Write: -8 °C
